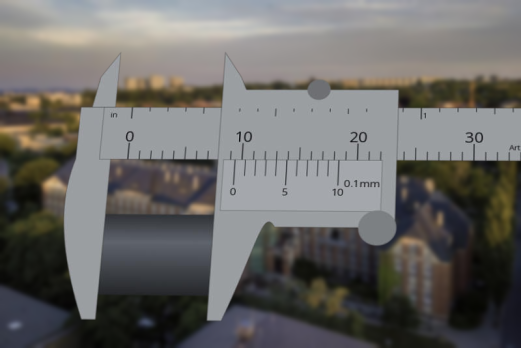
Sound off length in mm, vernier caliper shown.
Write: 9.4 mm
